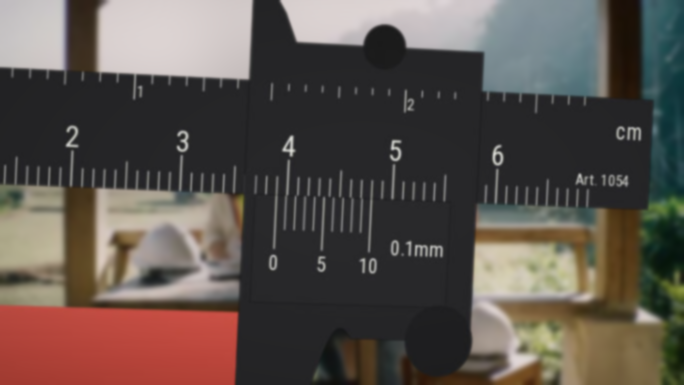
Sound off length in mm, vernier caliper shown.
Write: 39.0 mm
